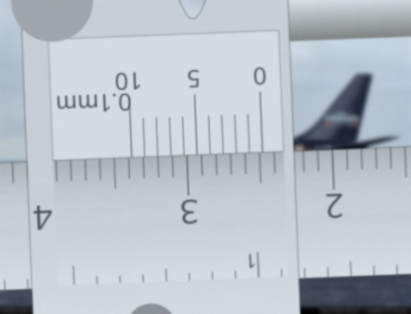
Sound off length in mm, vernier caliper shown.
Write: 24.8 mm
